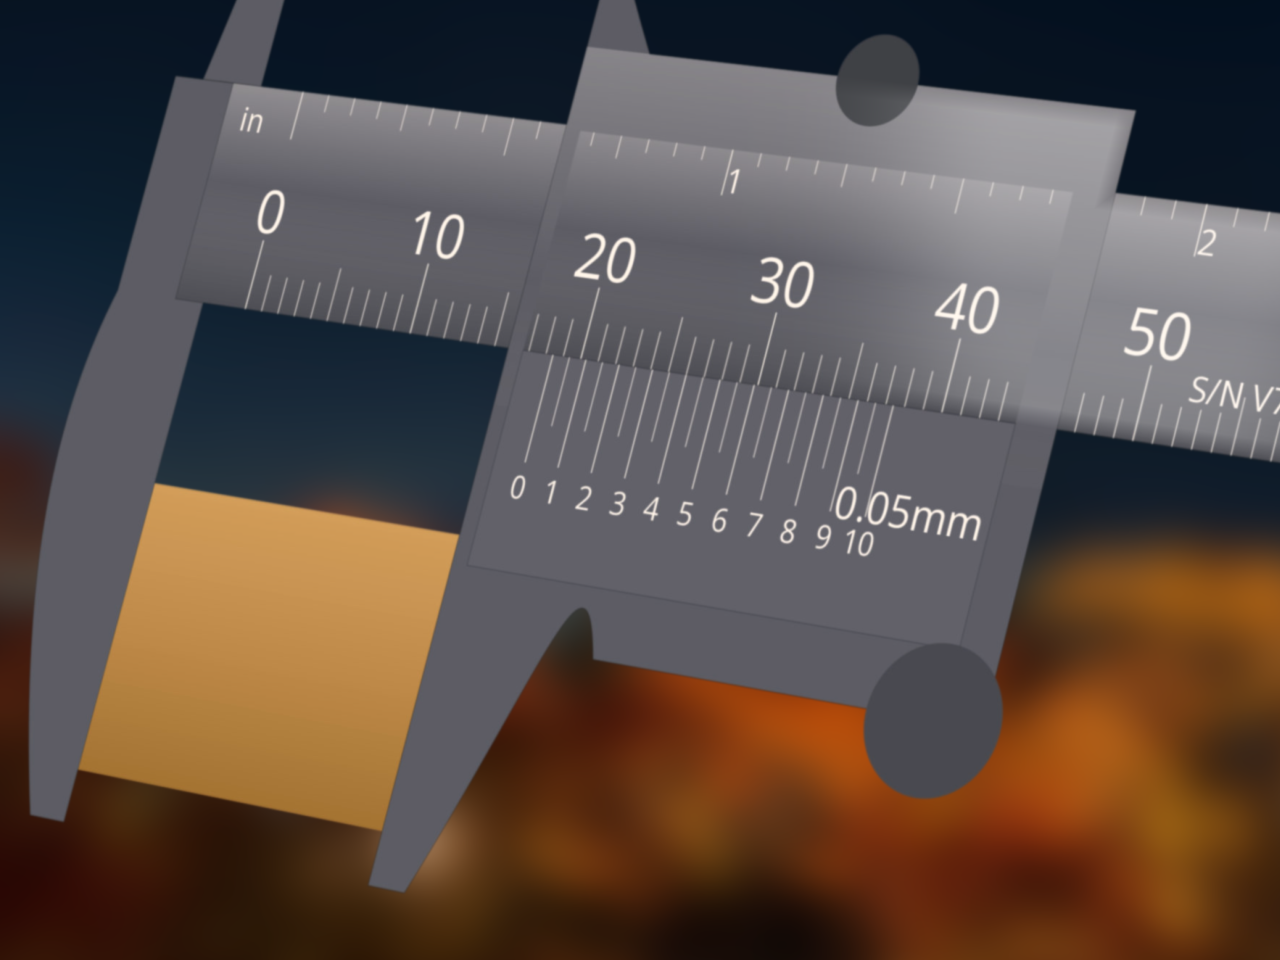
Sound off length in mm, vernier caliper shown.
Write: 18.4 mm
